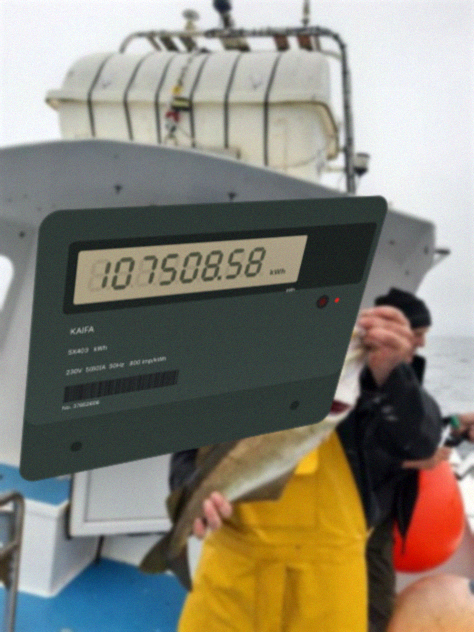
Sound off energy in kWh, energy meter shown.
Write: 107508.58 kWh
